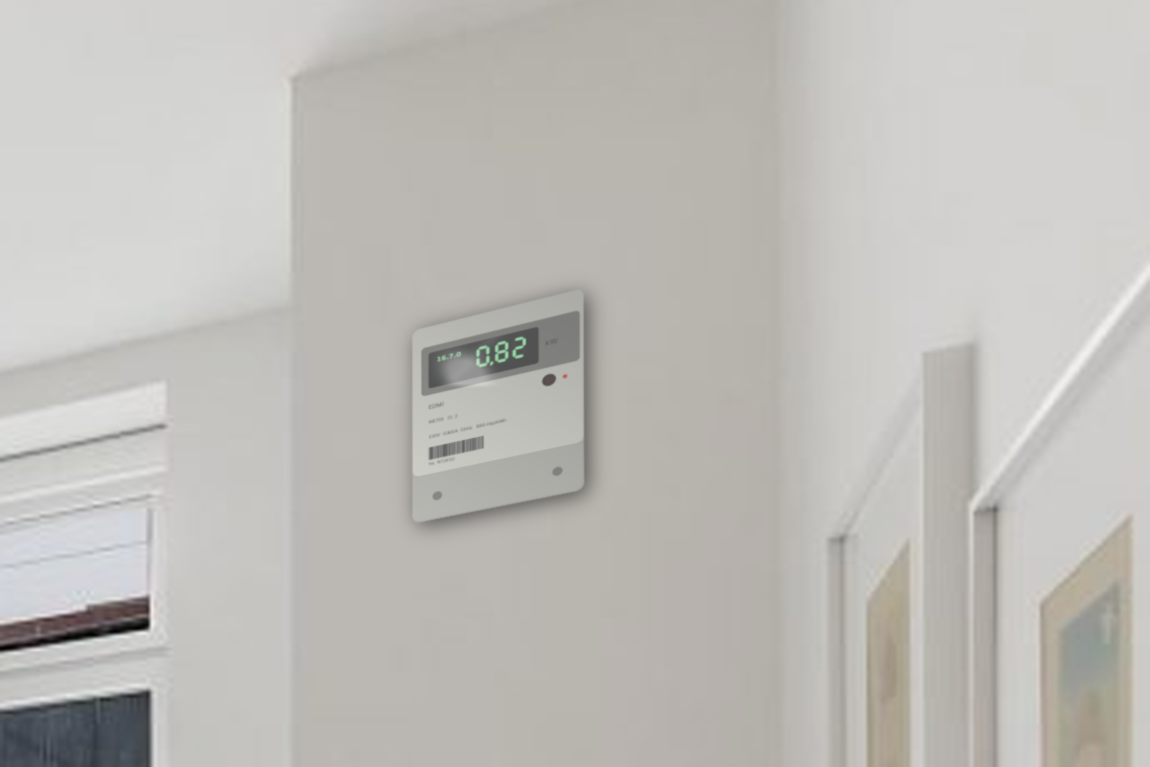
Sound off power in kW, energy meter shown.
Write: 0.82 kW
